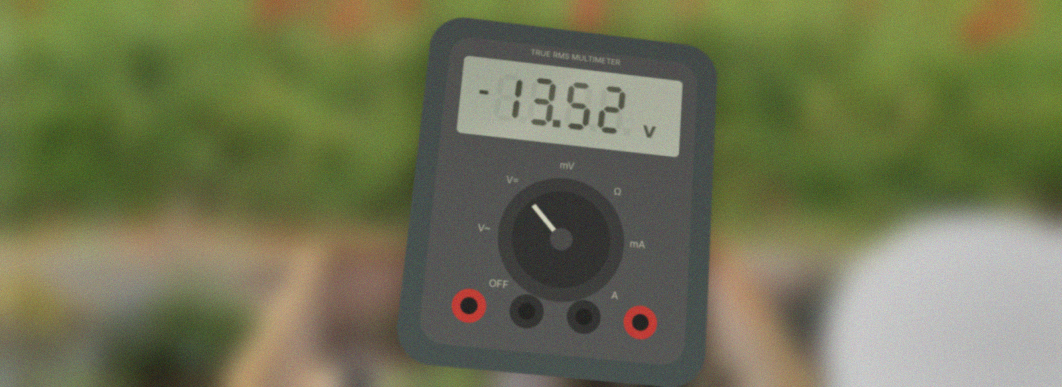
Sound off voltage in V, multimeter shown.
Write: -13.52 V
